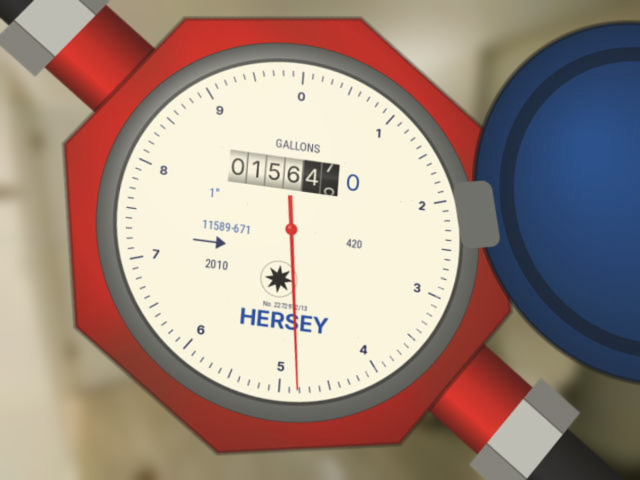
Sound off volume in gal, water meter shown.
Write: 156474.8 gal
